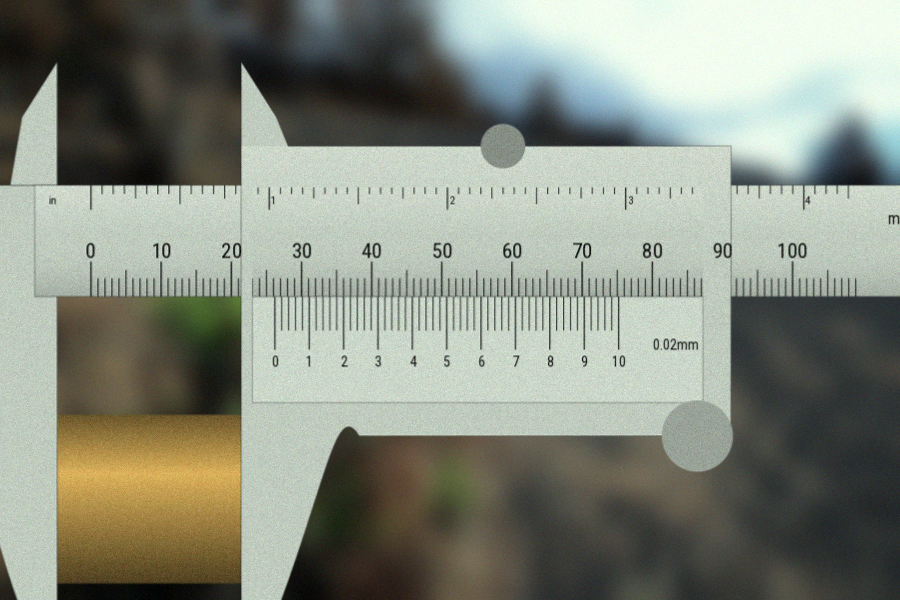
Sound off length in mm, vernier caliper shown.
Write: 26.2 mm
